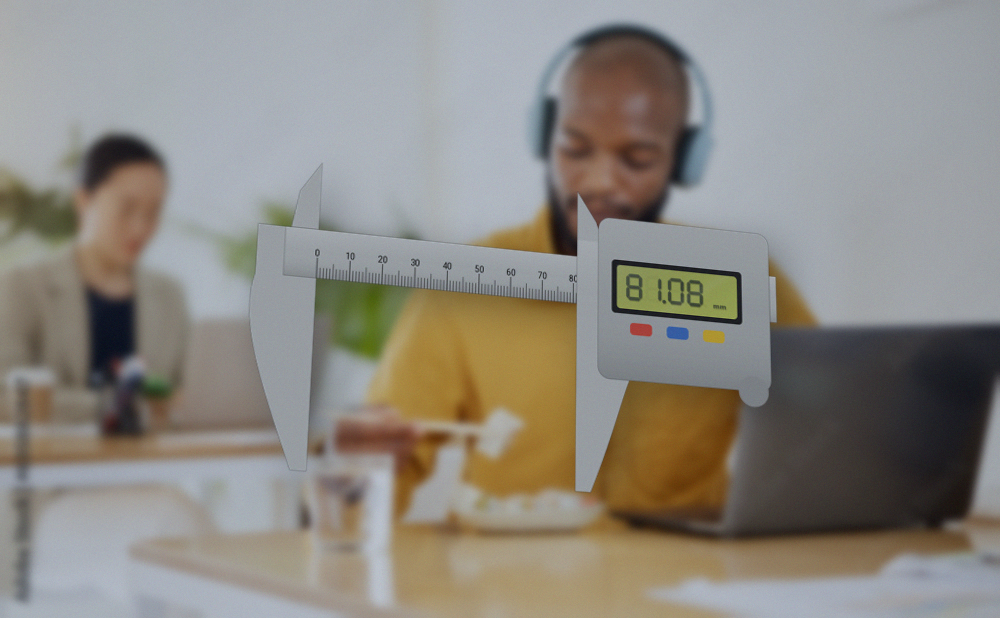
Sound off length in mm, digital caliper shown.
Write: 81.08 mm
